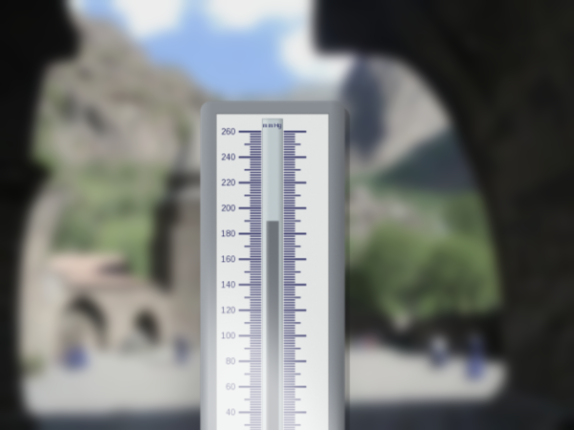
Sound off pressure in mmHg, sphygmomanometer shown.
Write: 190 mmHg
